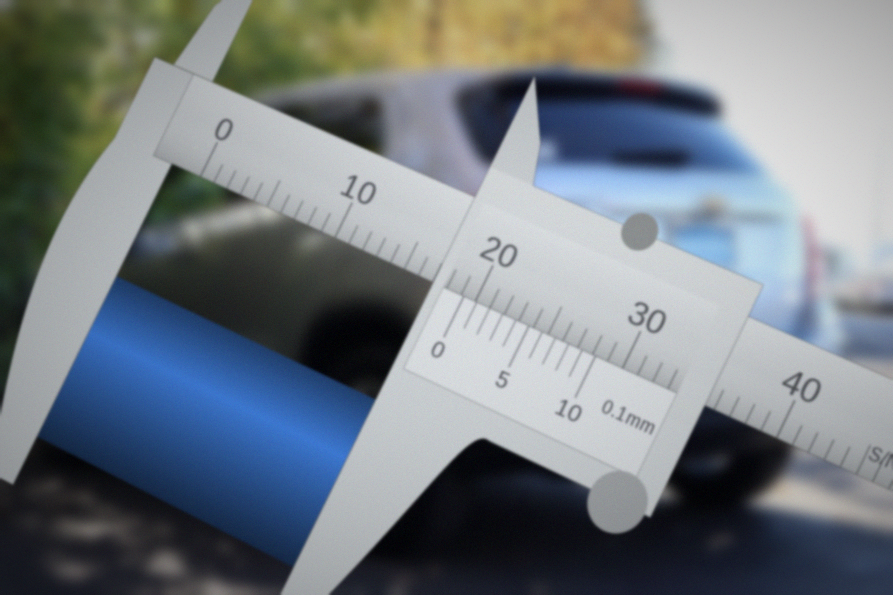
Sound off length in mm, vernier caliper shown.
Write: 19.2 mm
